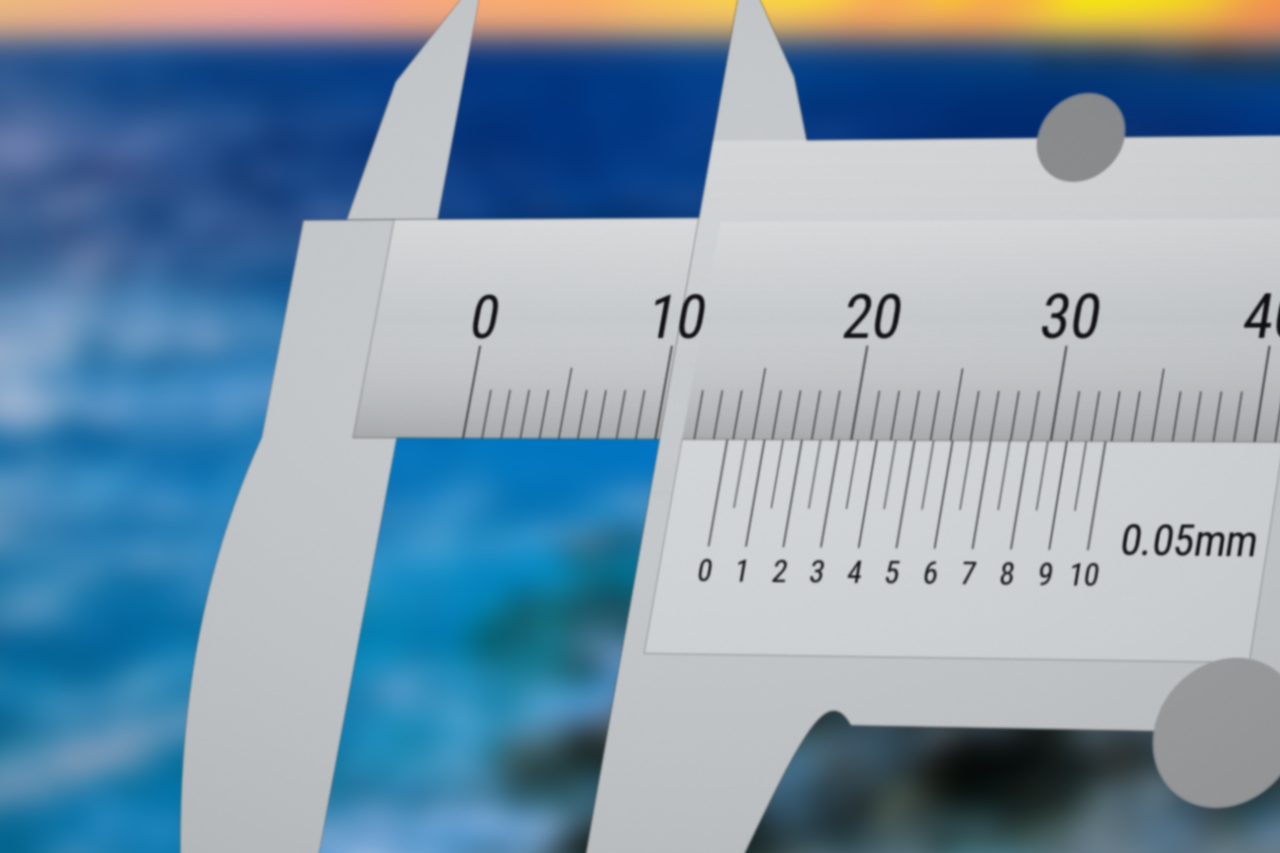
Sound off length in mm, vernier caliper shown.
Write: 13.7 mm
